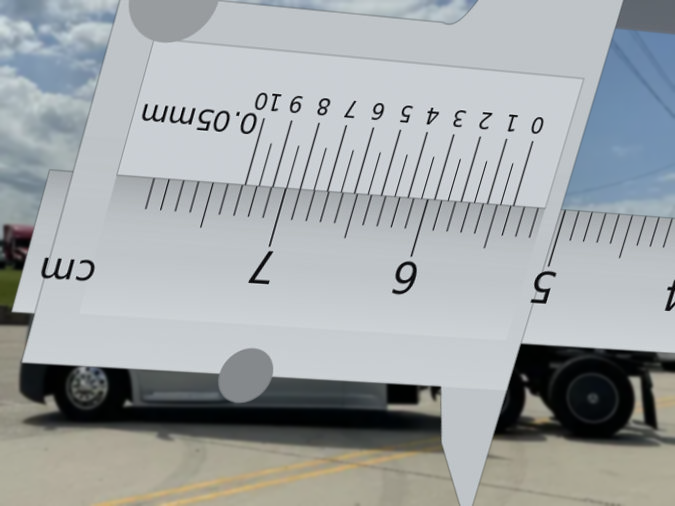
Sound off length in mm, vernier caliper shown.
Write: 53.8 mm
